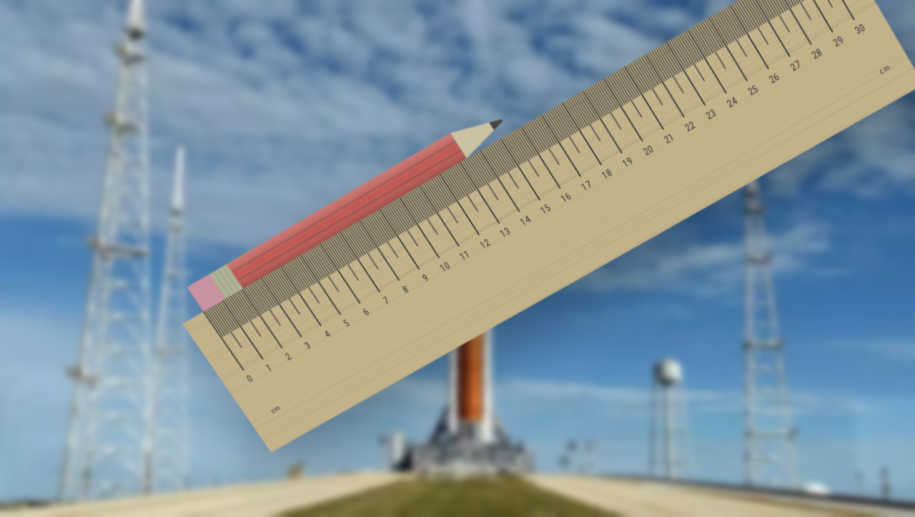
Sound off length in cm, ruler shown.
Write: 15.5 cm
